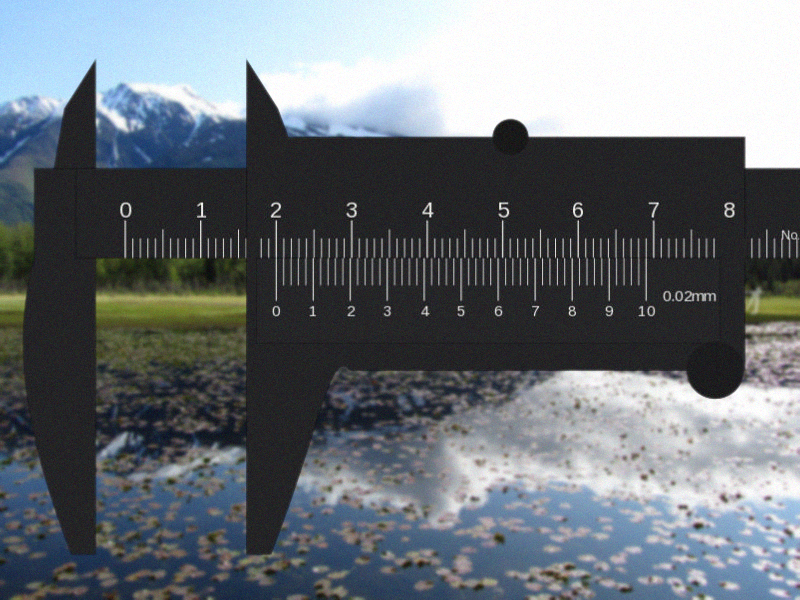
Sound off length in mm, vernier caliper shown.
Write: 20.0 mm
